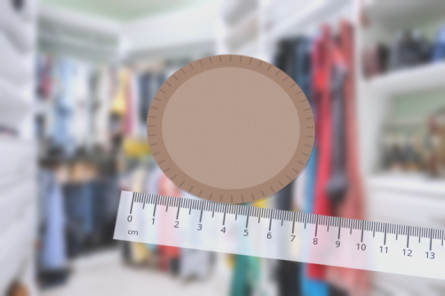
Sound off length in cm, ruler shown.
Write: 7.5 cm
